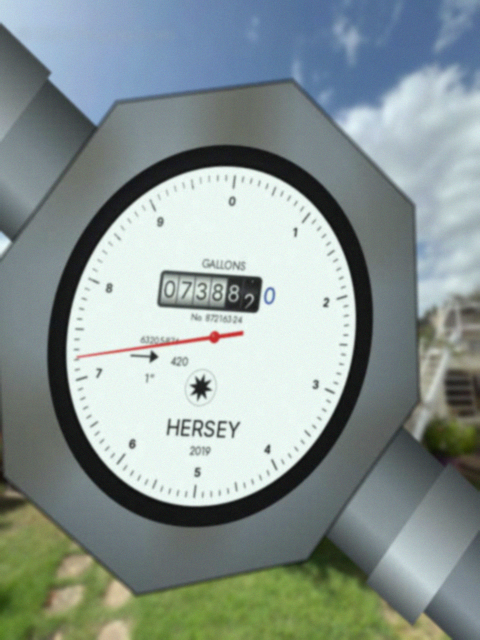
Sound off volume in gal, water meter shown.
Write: 738817.2 gal
